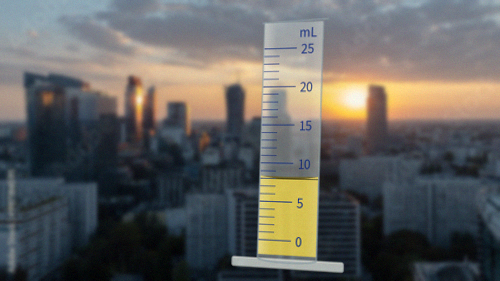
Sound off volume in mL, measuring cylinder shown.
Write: 8 mL
